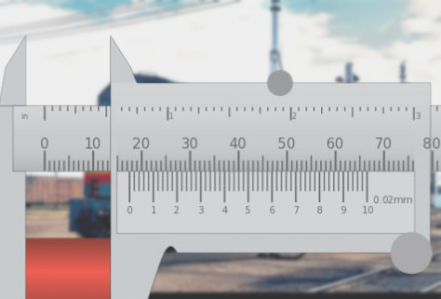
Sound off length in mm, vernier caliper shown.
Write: 17.5 mm
